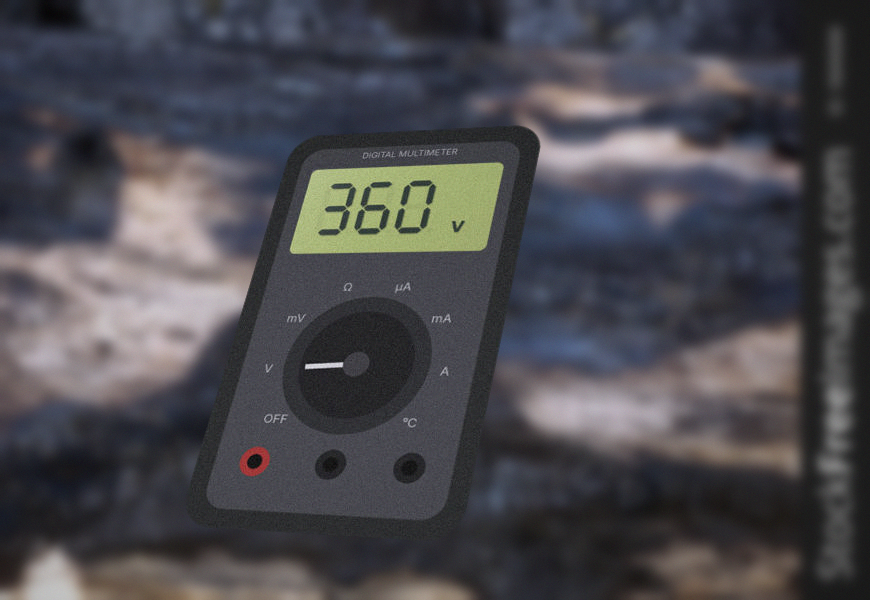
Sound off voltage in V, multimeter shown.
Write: 360 V
